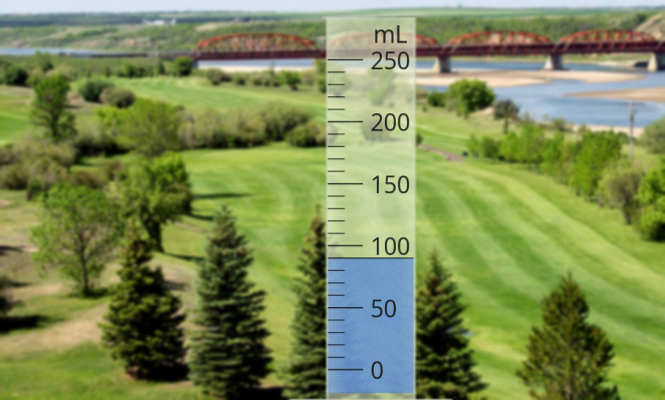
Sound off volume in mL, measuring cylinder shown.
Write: 90 mL
